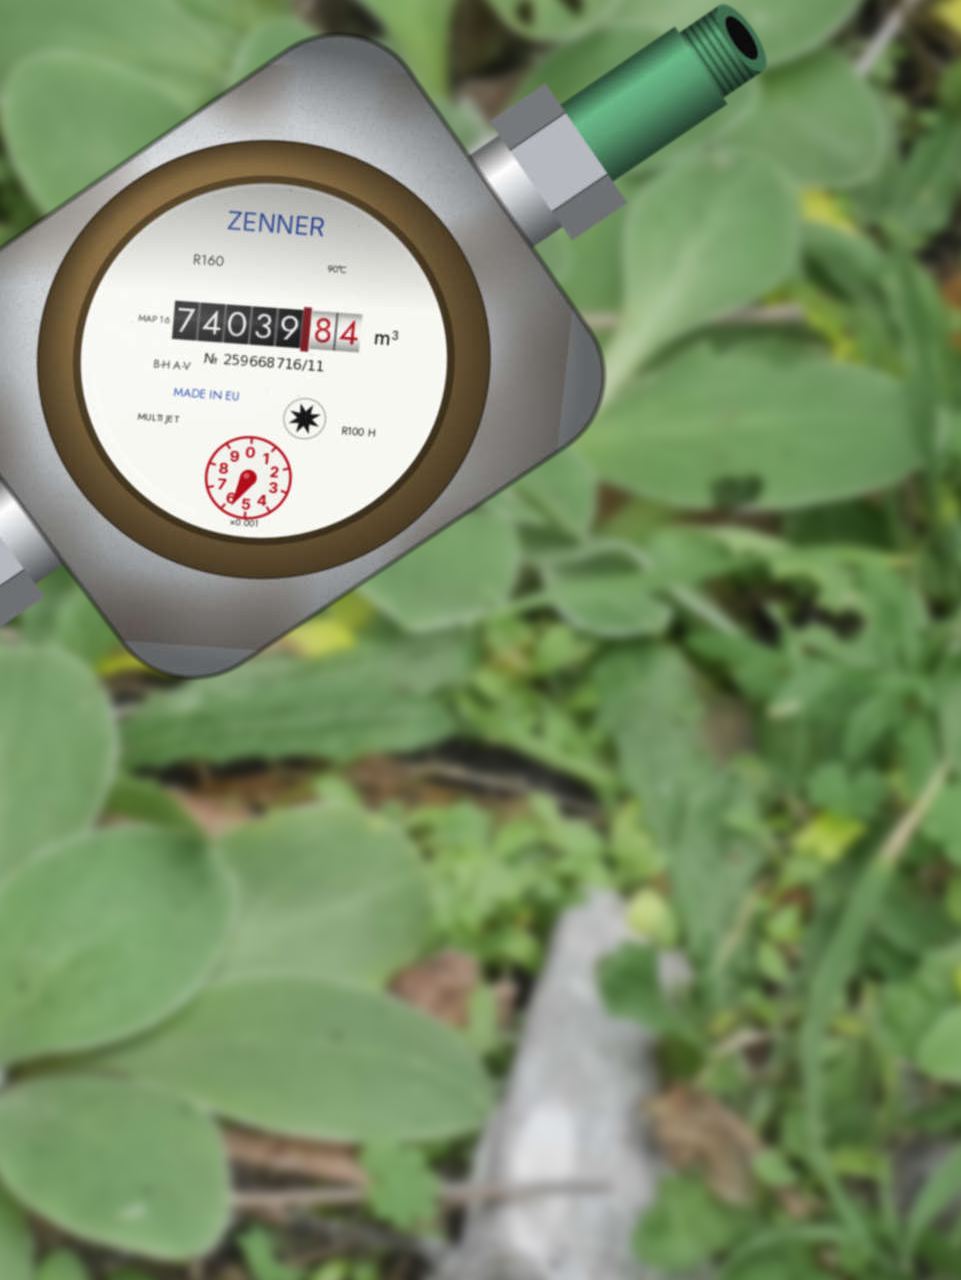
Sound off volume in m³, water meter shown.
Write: 74039.845 m³
